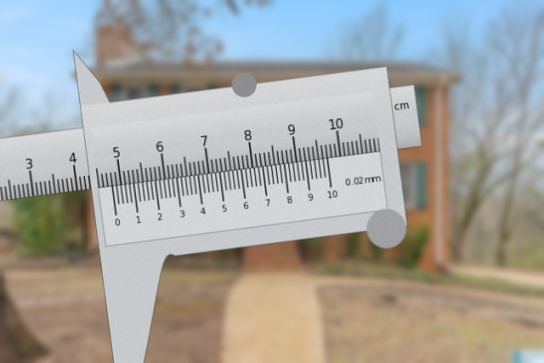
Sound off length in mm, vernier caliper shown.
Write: 48.0 mm
